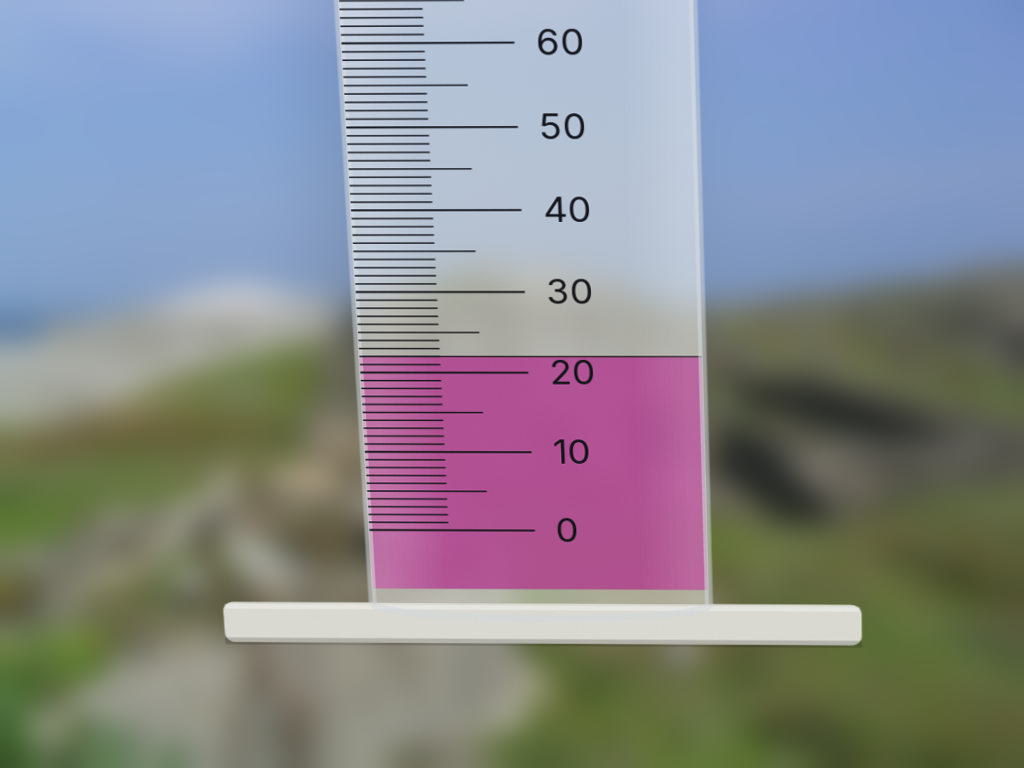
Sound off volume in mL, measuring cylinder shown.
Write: 22 mL
